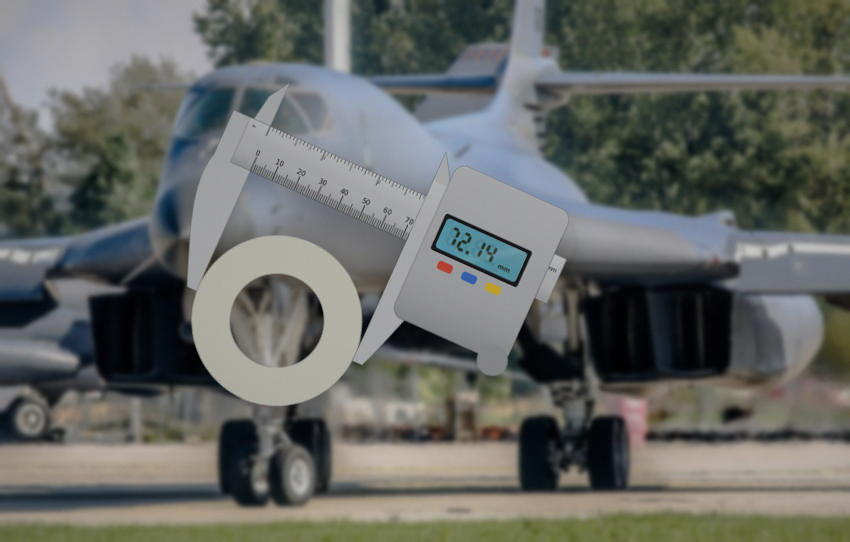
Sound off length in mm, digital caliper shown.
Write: 72.14 mm
